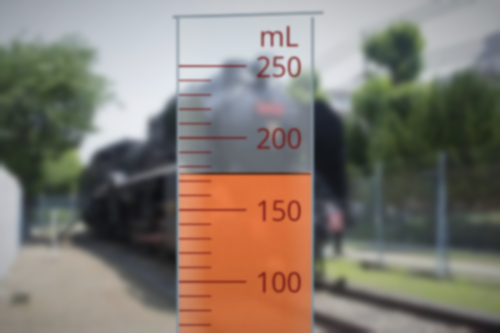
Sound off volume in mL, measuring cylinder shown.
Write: 175 mL
